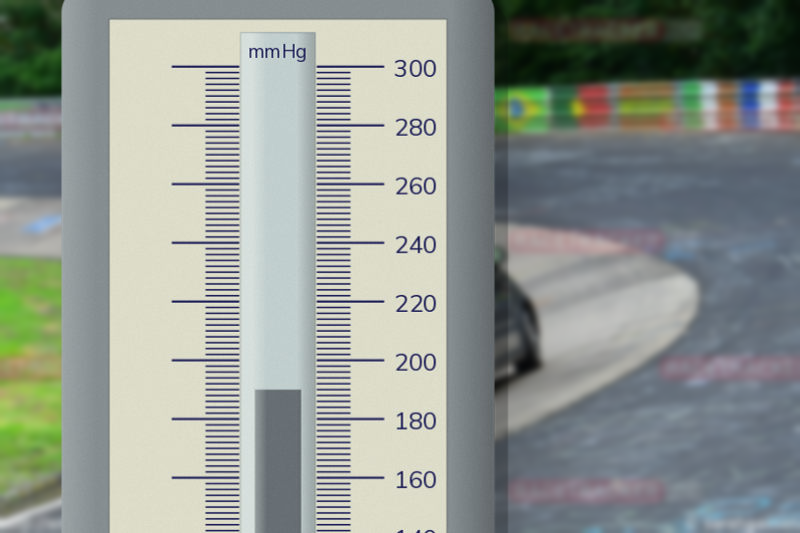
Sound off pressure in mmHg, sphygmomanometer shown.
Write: 190 mmHg
